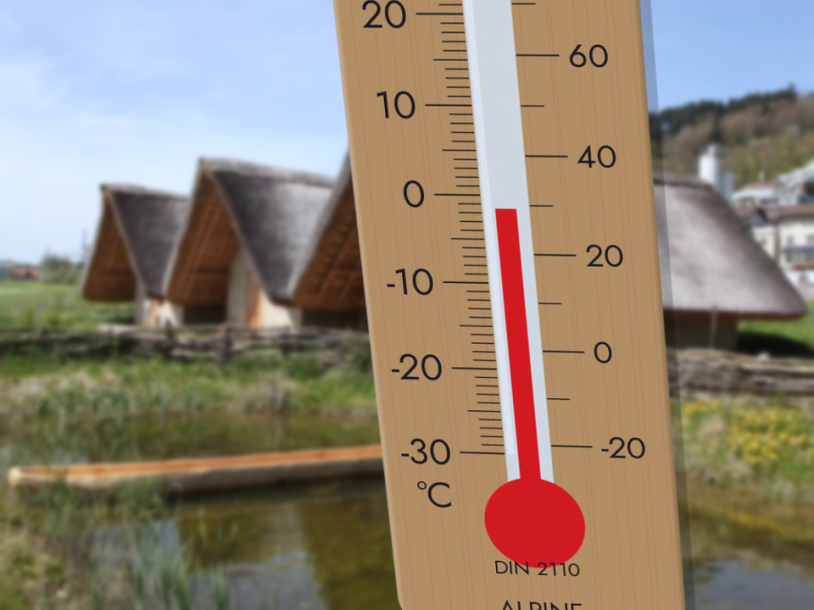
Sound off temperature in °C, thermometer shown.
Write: -1.5 °C
